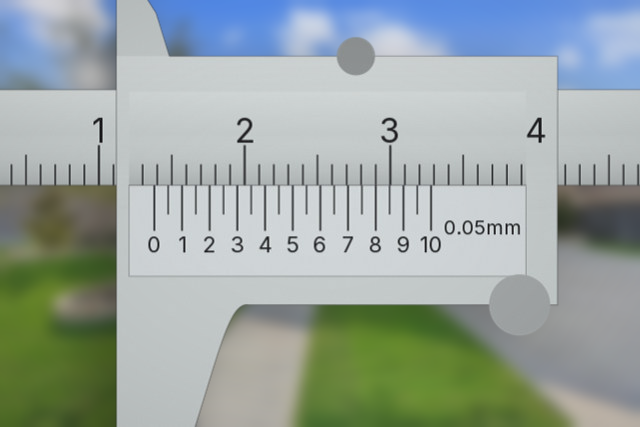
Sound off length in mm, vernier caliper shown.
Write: 13.8 mm
